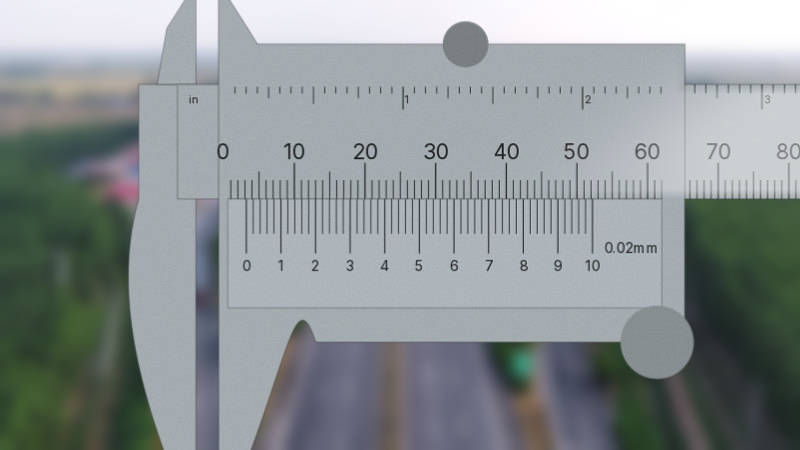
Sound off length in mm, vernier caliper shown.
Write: 3.2 mm
